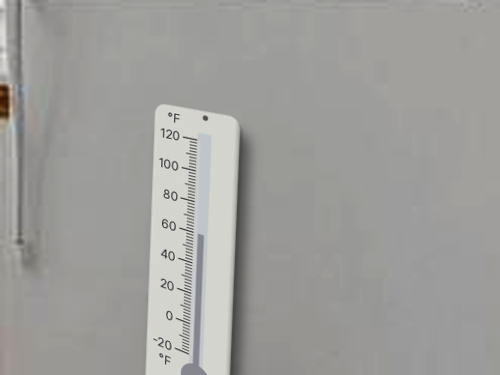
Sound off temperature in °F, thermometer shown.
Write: 60 °F
